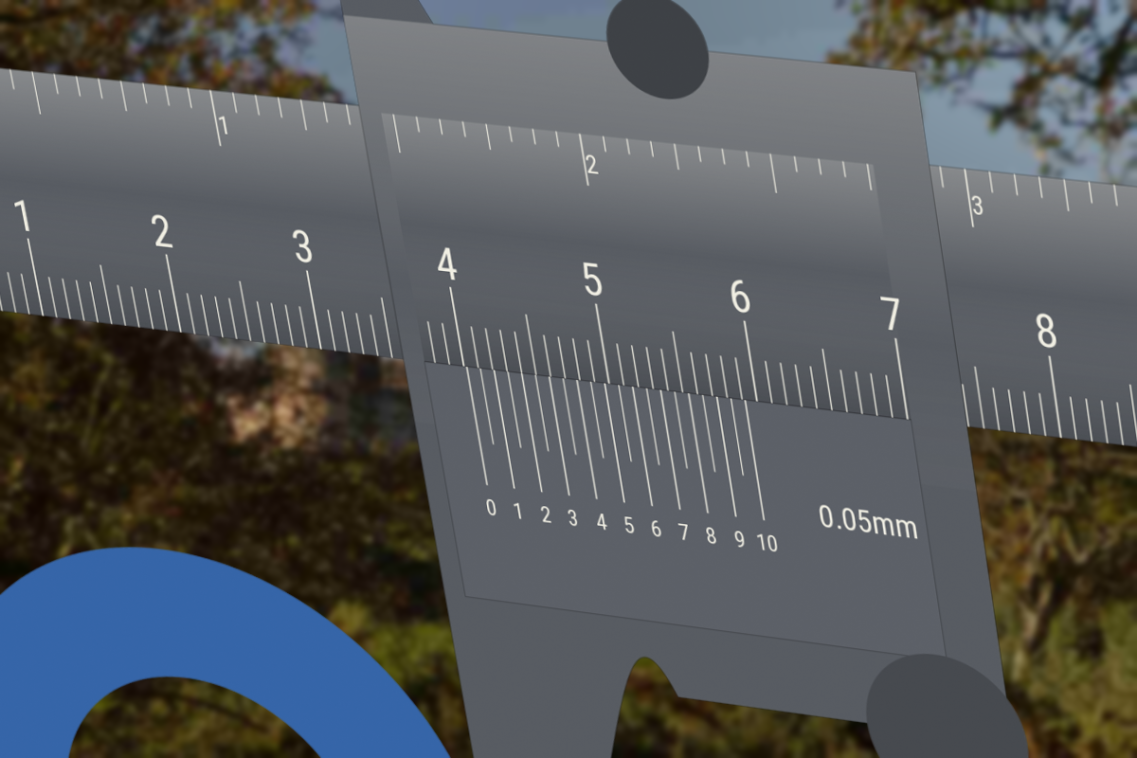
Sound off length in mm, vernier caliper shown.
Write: 40.2 mm
